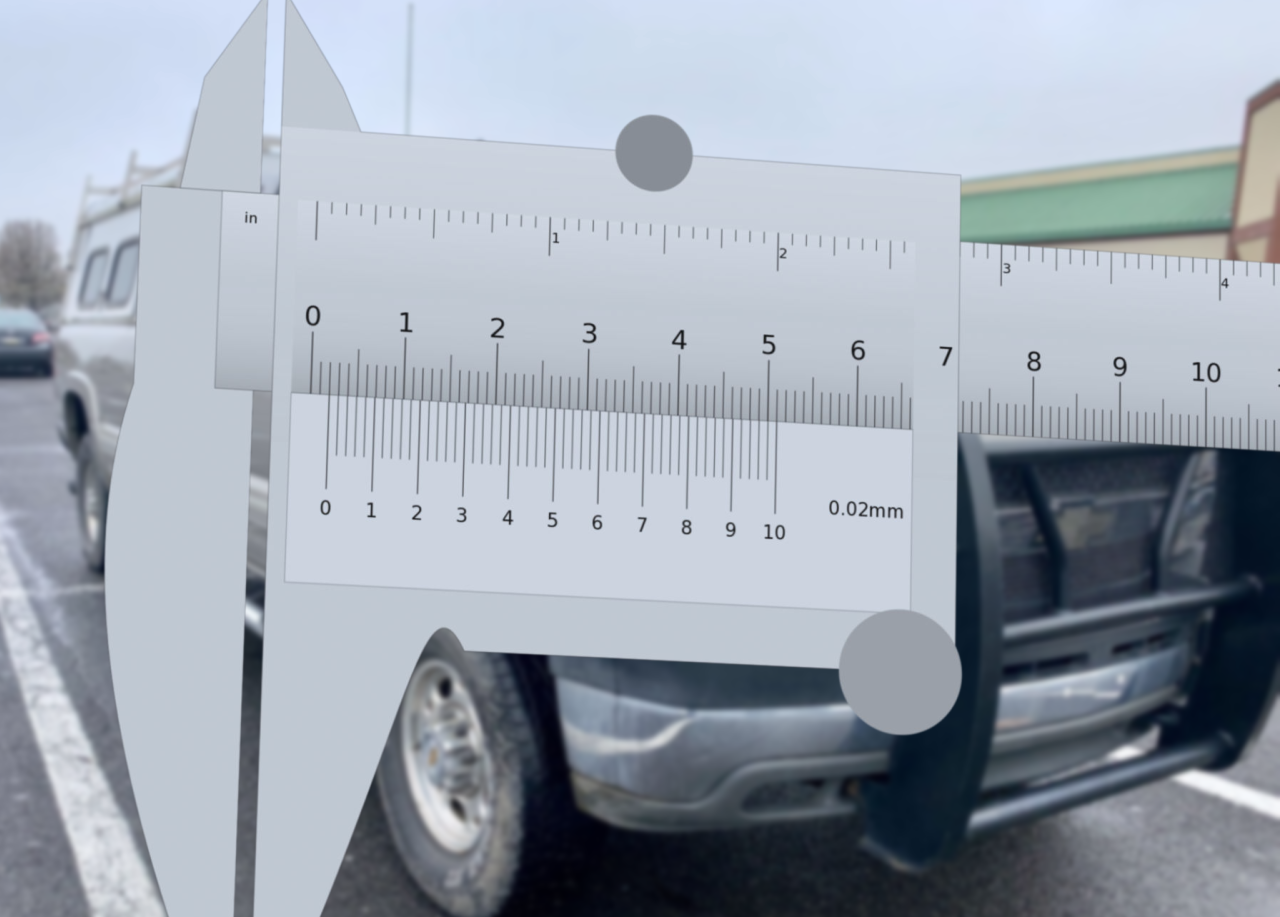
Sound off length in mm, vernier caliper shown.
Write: 2.0 mm
